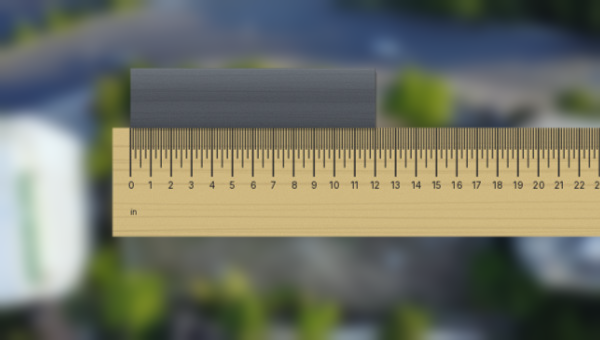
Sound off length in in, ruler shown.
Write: 12 in
